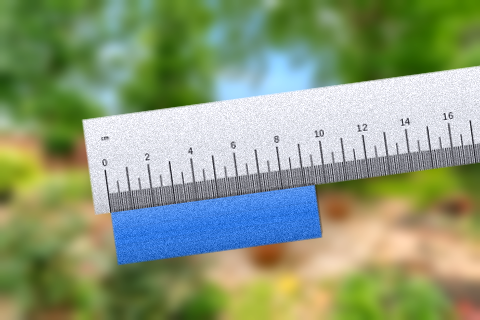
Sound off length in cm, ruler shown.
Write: 9.5 cm
